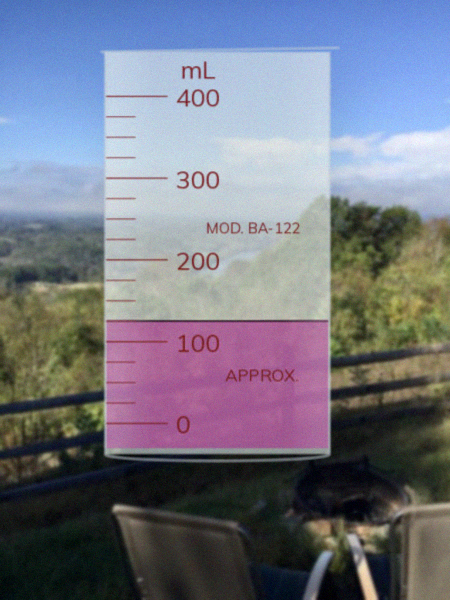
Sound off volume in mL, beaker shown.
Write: 125 mL
